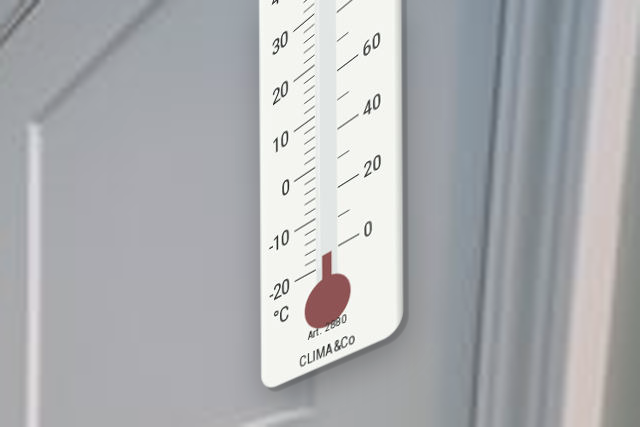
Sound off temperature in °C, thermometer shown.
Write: -18 °C
